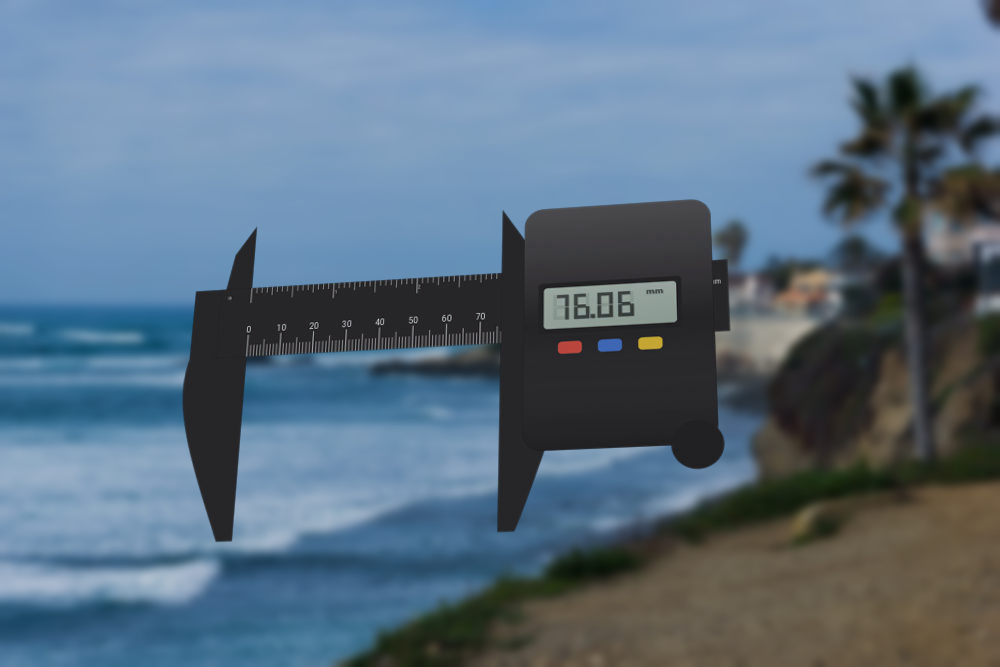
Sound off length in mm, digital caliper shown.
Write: 76.06 mm
